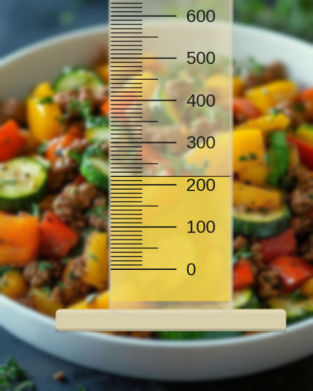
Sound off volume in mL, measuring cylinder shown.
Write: 220 mL
